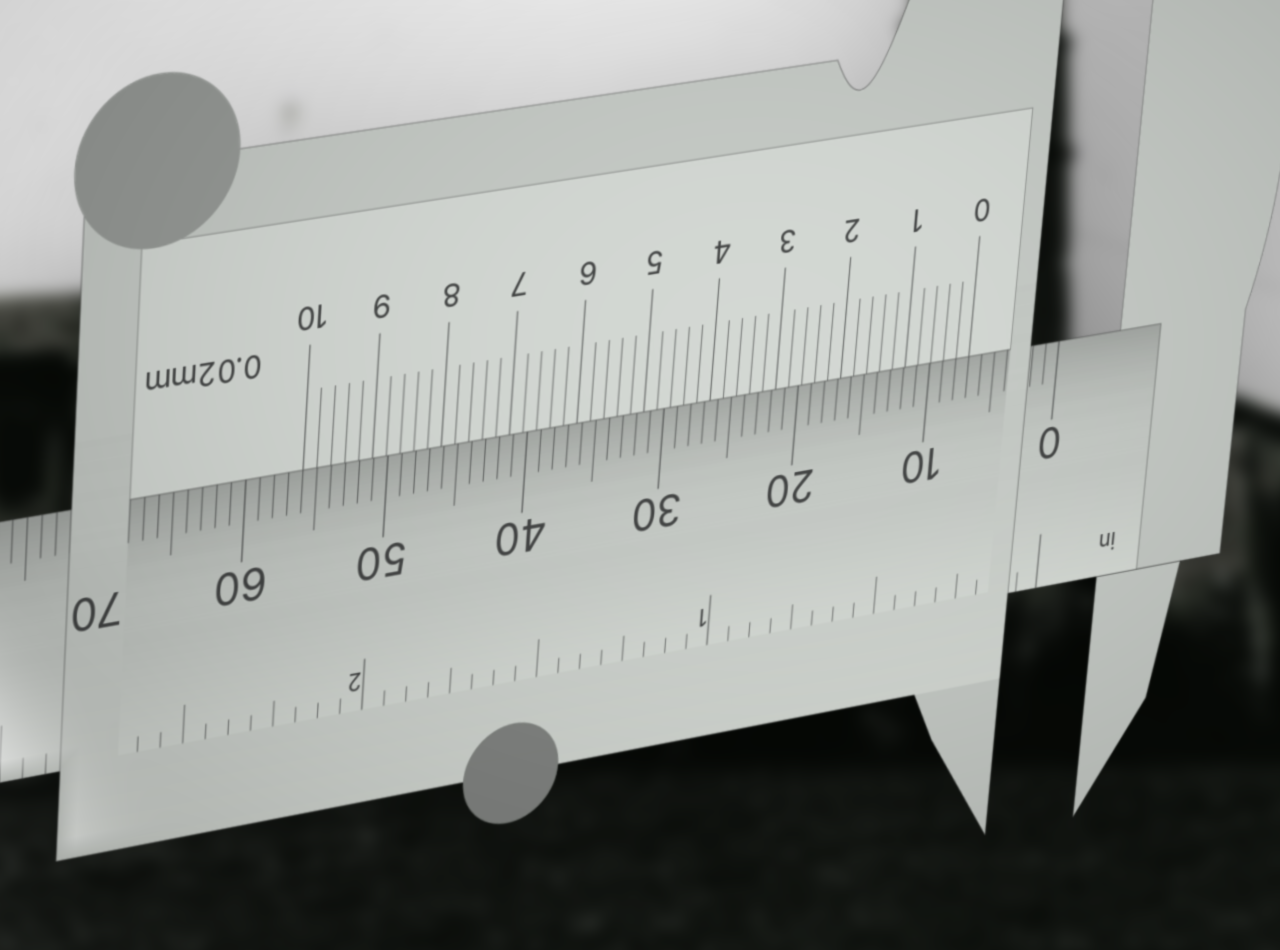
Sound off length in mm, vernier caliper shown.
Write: 7.0 mm
